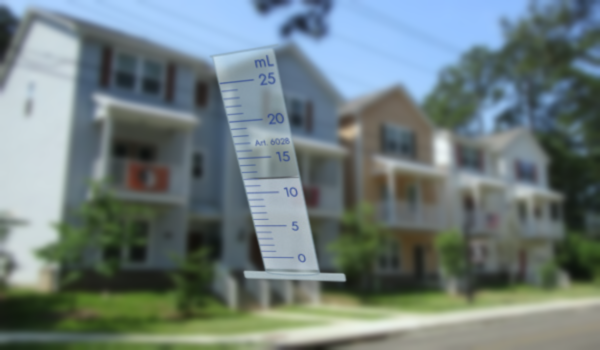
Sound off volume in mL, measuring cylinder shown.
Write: 12 mL
